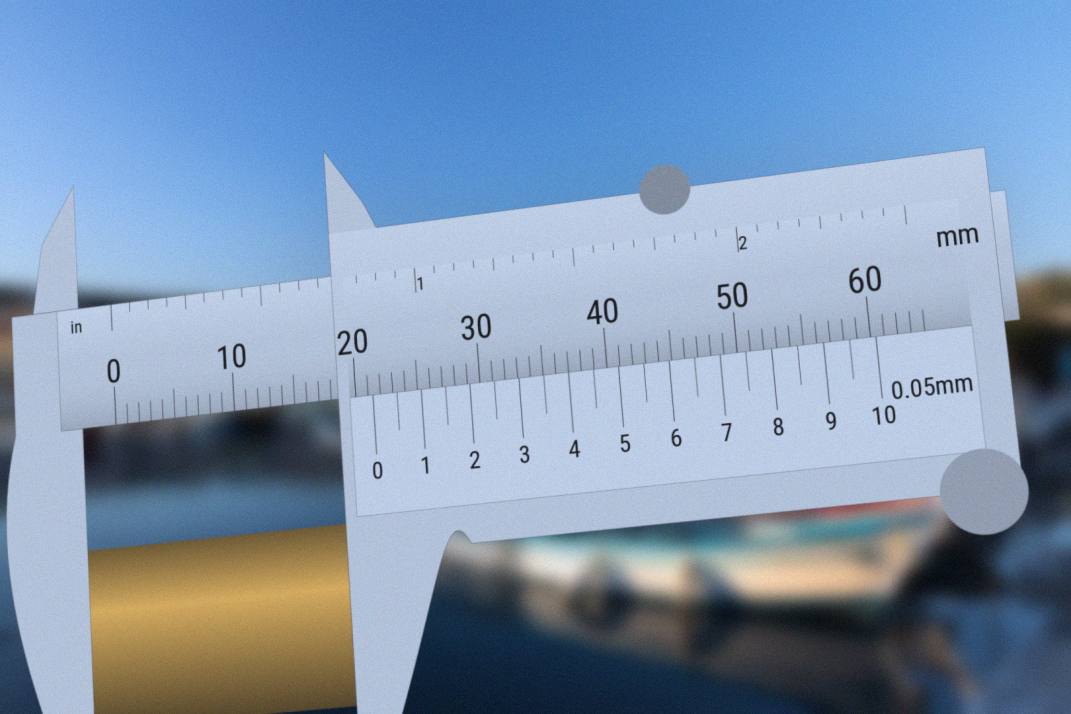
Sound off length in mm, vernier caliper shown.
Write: 21.4 mm
